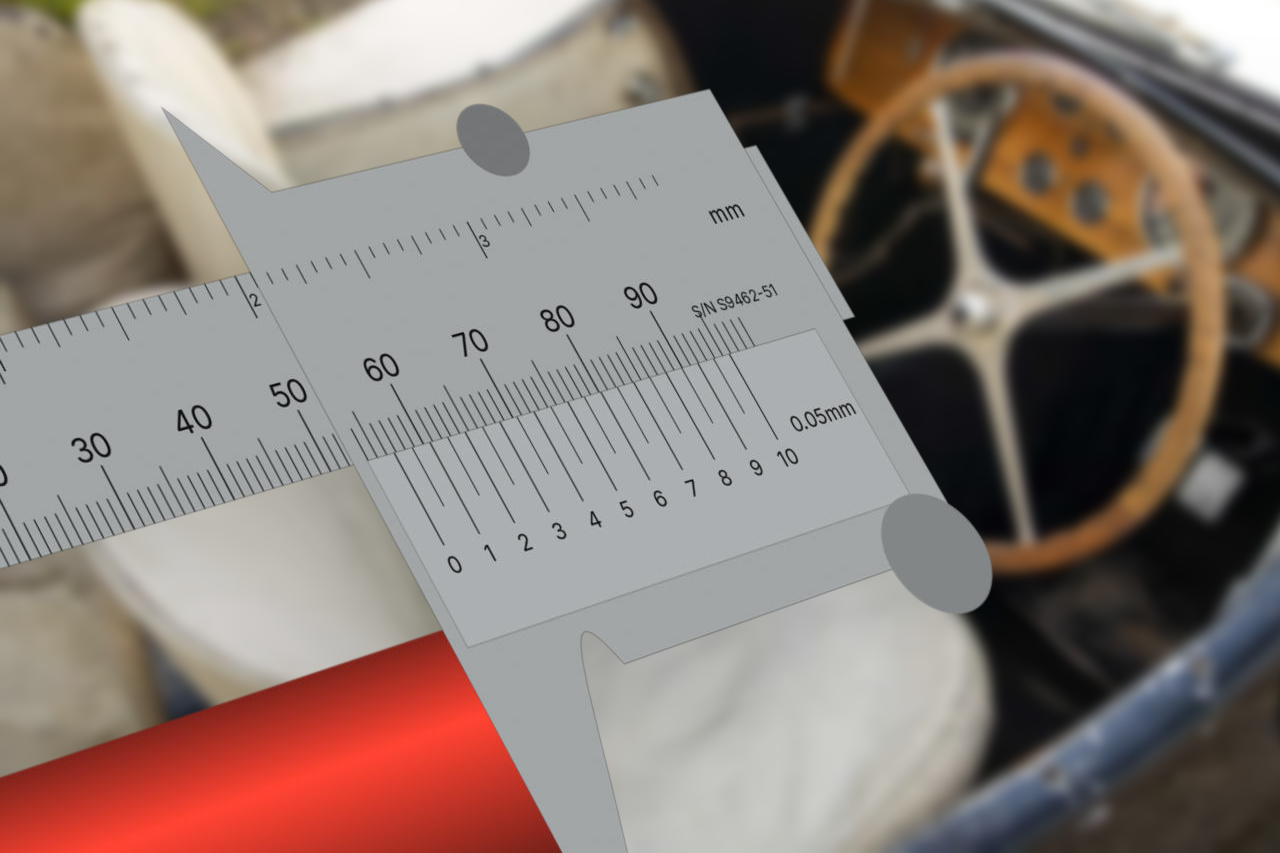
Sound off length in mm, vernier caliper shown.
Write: 56.8 mm
